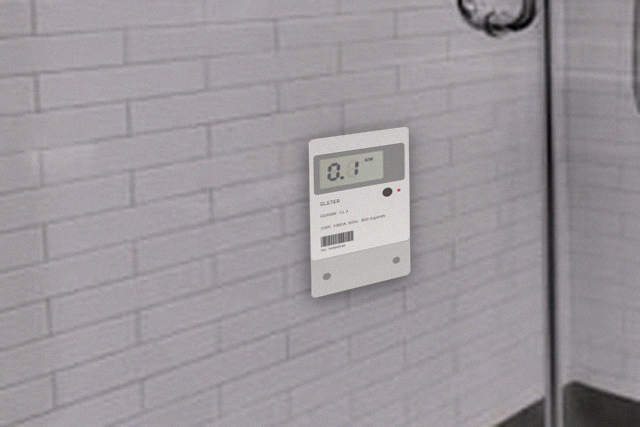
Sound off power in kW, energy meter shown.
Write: 0.1 kW
